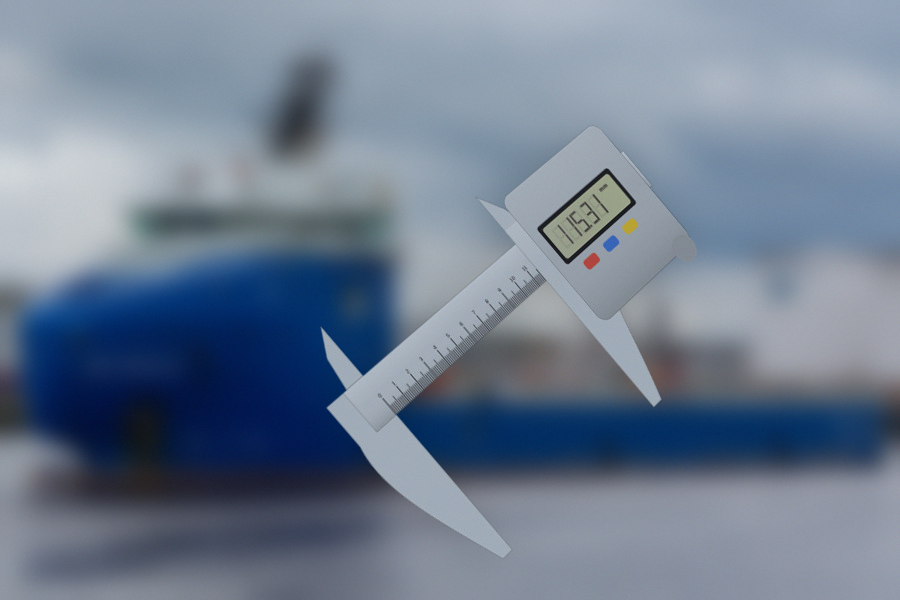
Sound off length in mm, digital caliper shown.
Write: 115.31 mm
